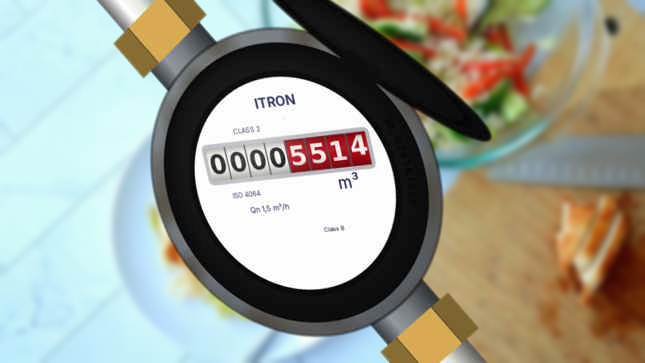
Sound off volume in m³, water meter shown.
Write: 0.5514 m³
